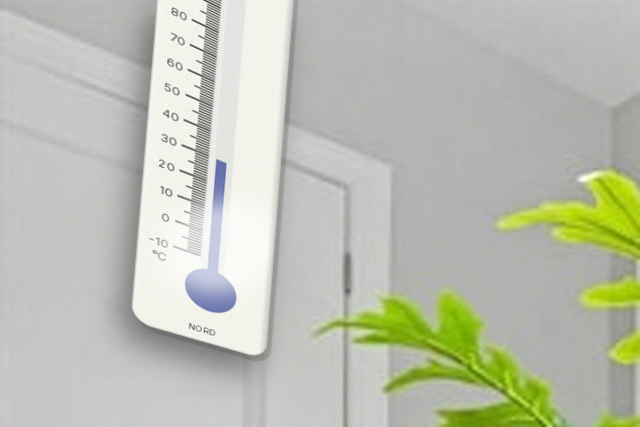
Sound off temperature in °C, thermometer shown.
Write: 30 °C
